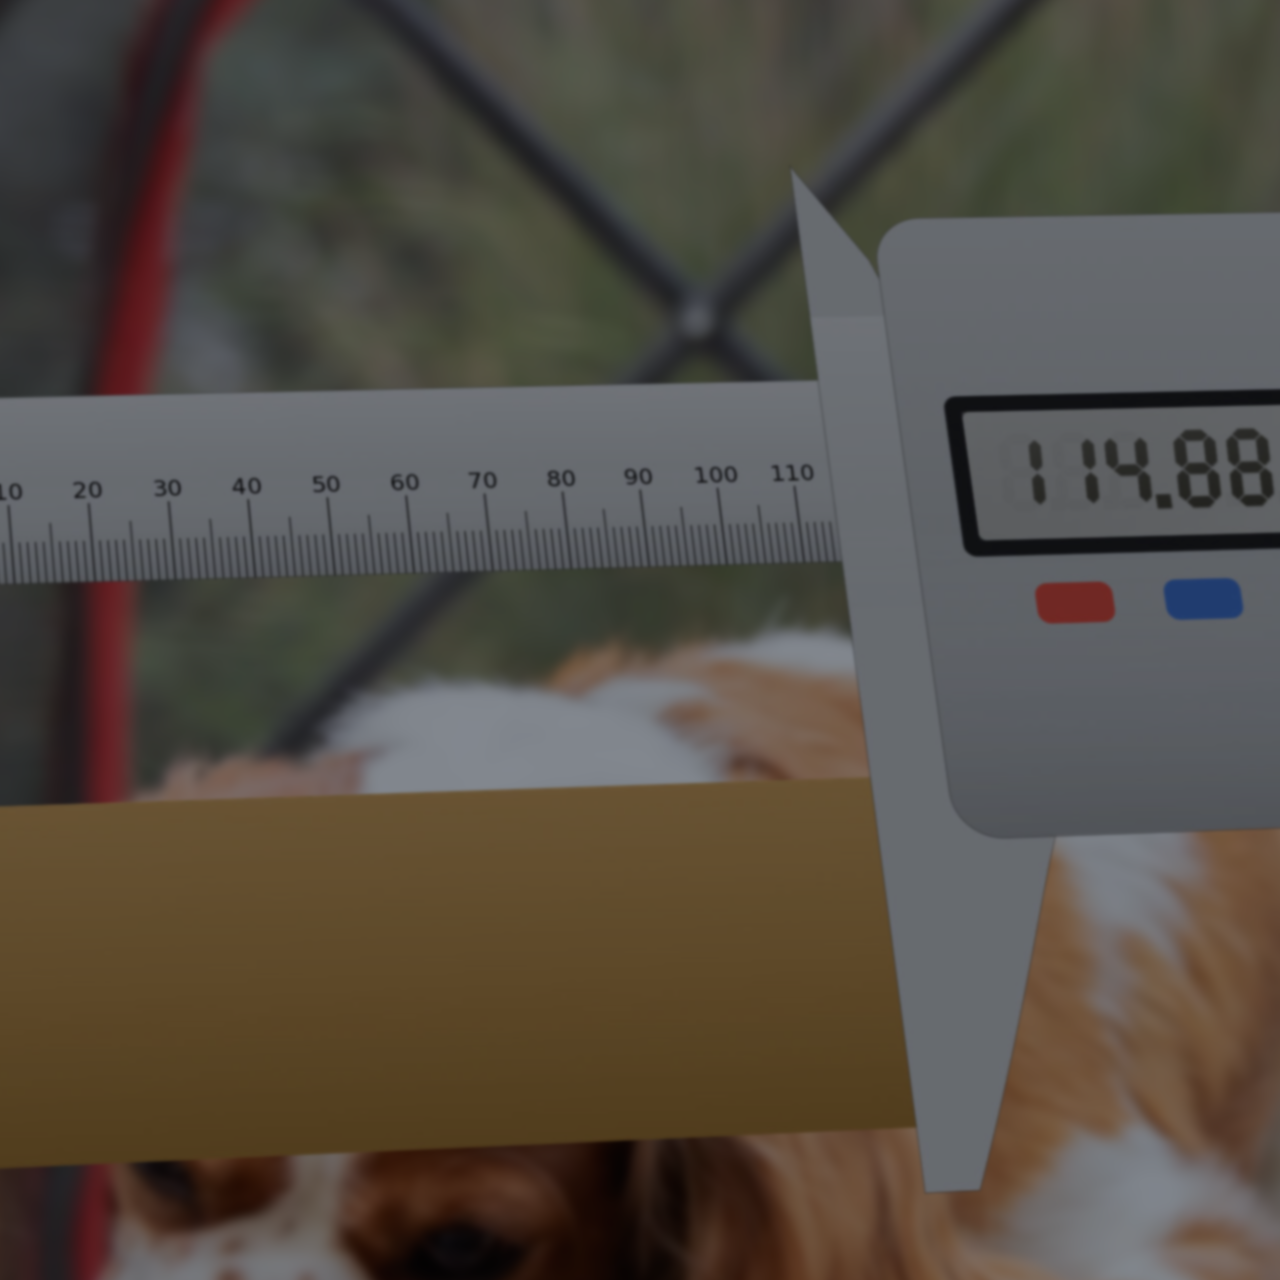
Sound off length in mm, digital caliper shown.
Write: 114.88 mm
